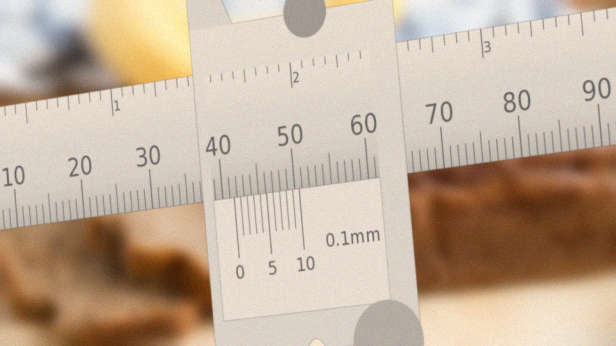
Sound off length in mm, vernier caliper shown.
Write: 41.6 mm
